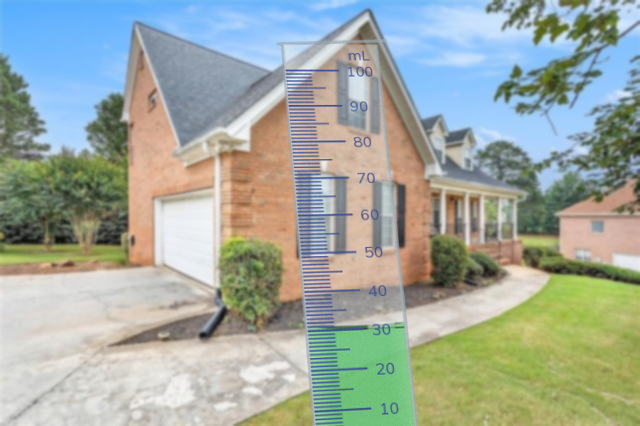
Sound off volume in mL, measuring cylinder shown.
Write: 30 mL
